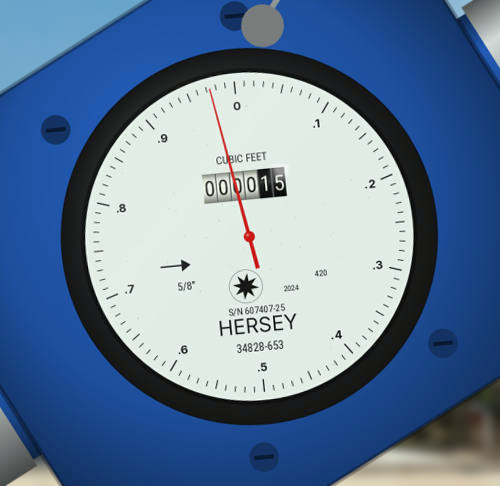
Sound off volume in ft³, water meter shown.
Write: 14.97 ft³
